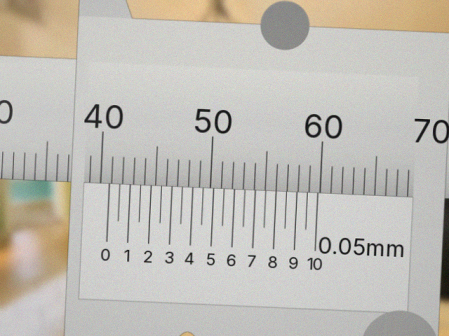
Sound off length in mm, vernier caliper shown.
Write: 40.8 mm
